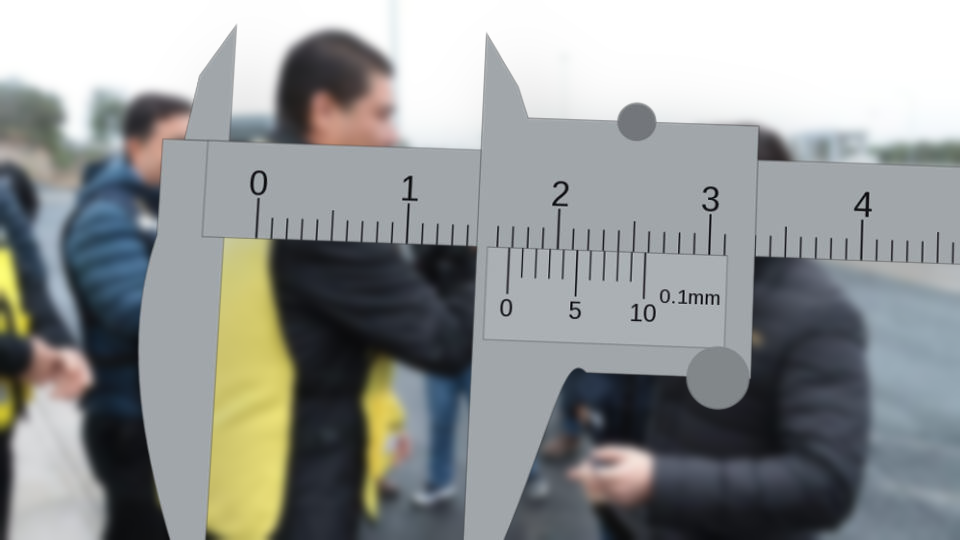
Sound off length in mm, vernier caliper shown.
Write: 16.8 mm
